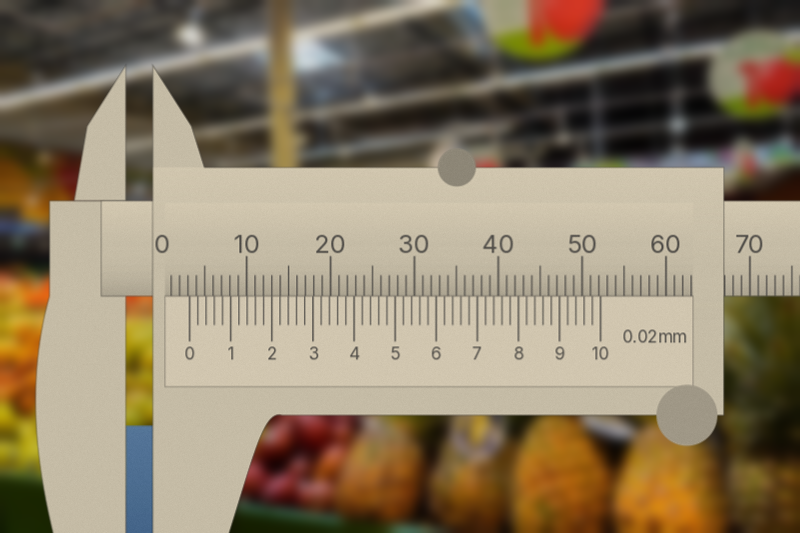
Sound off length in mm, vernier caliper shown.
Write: 3.2 mm
